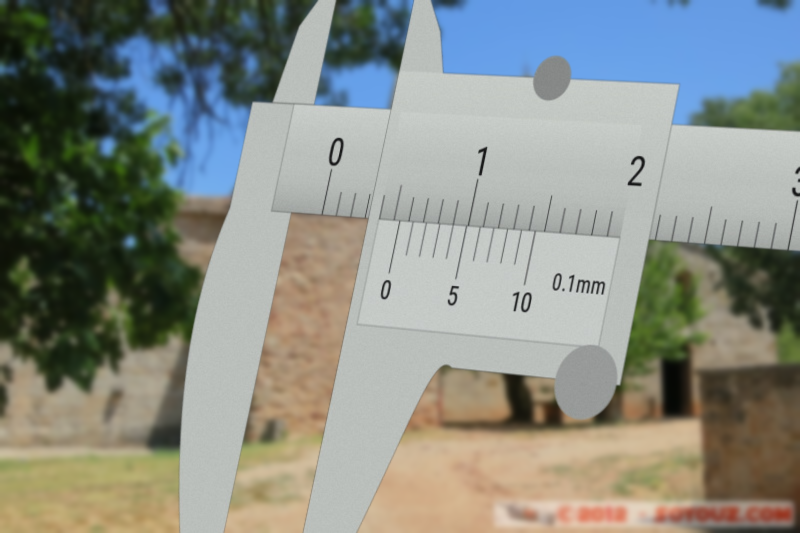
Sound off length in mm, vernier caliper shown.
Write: 5.4 mm
